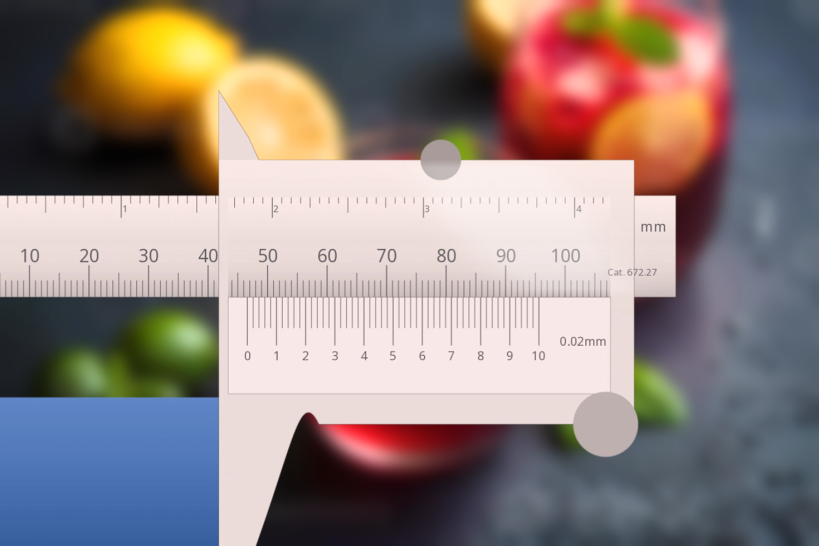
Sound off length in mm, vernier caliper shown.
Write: 46.6 mm
